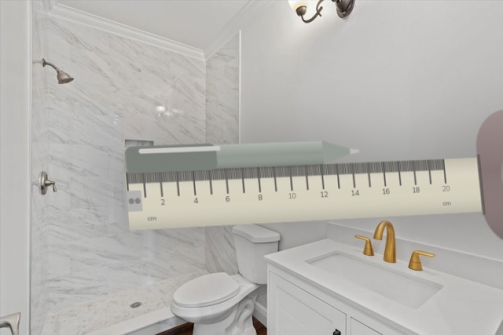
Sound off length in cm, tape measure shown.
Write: 14.5 cm
